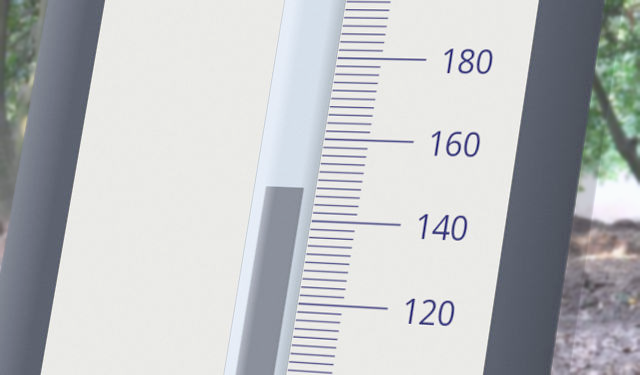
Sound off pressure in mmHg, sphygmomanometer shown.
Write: 148 mmHg
